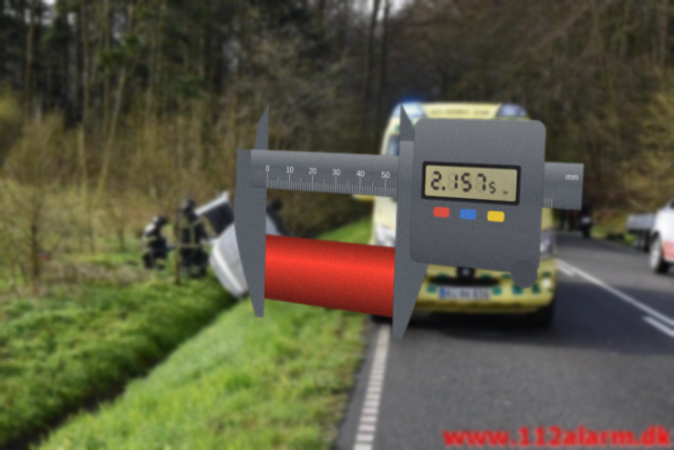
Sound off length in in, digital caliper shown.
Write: 2.1575 in
